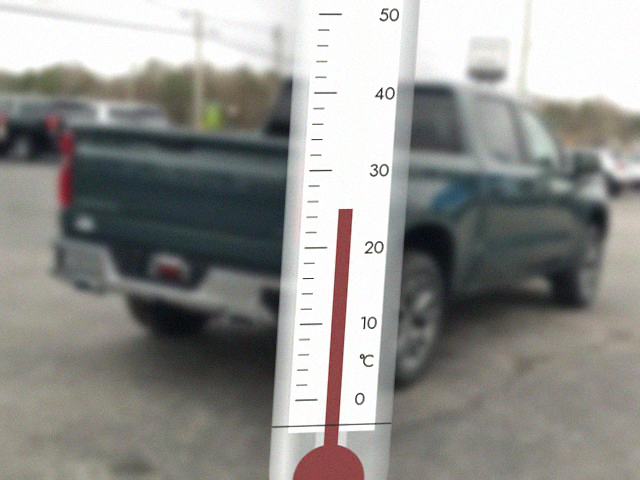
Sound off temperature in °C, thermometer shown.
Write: 25 °C
